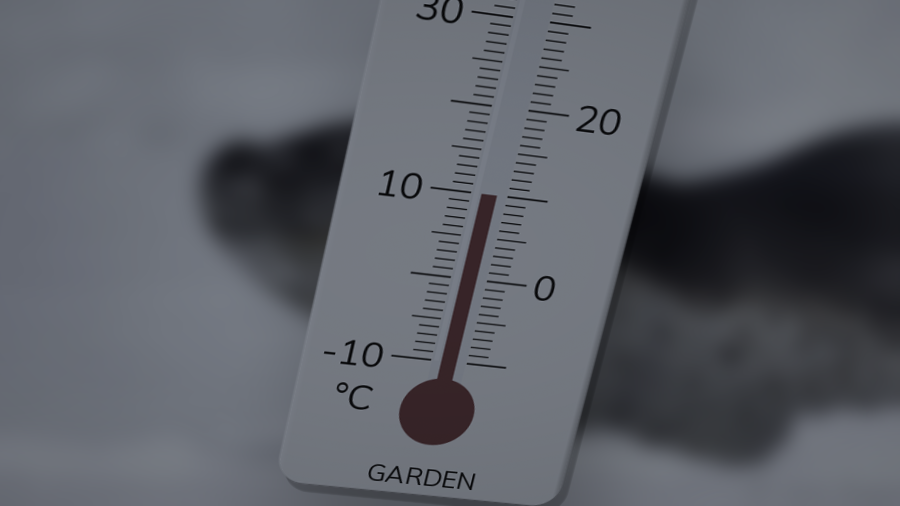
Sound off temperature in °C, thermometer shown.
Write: 10 °C
